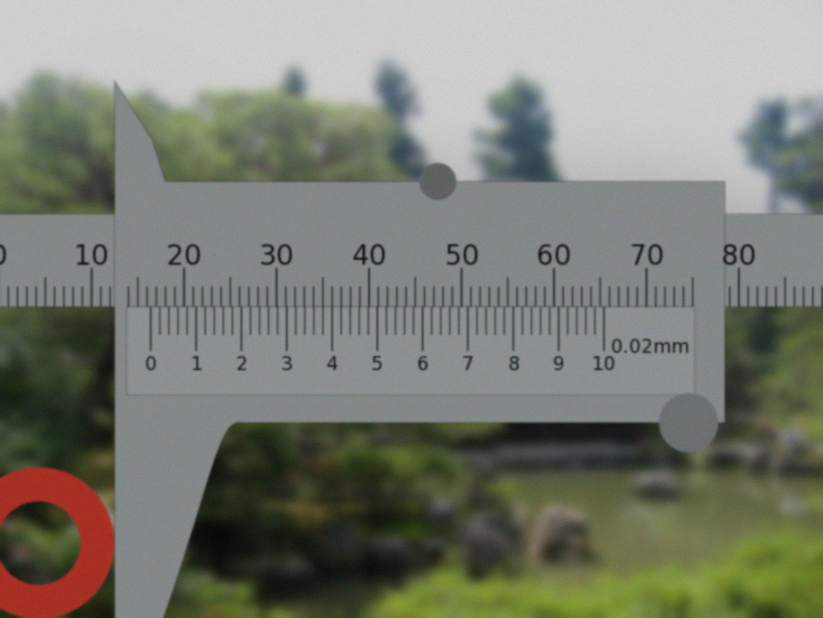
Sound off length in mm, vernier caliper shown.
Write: 16.4 mm
